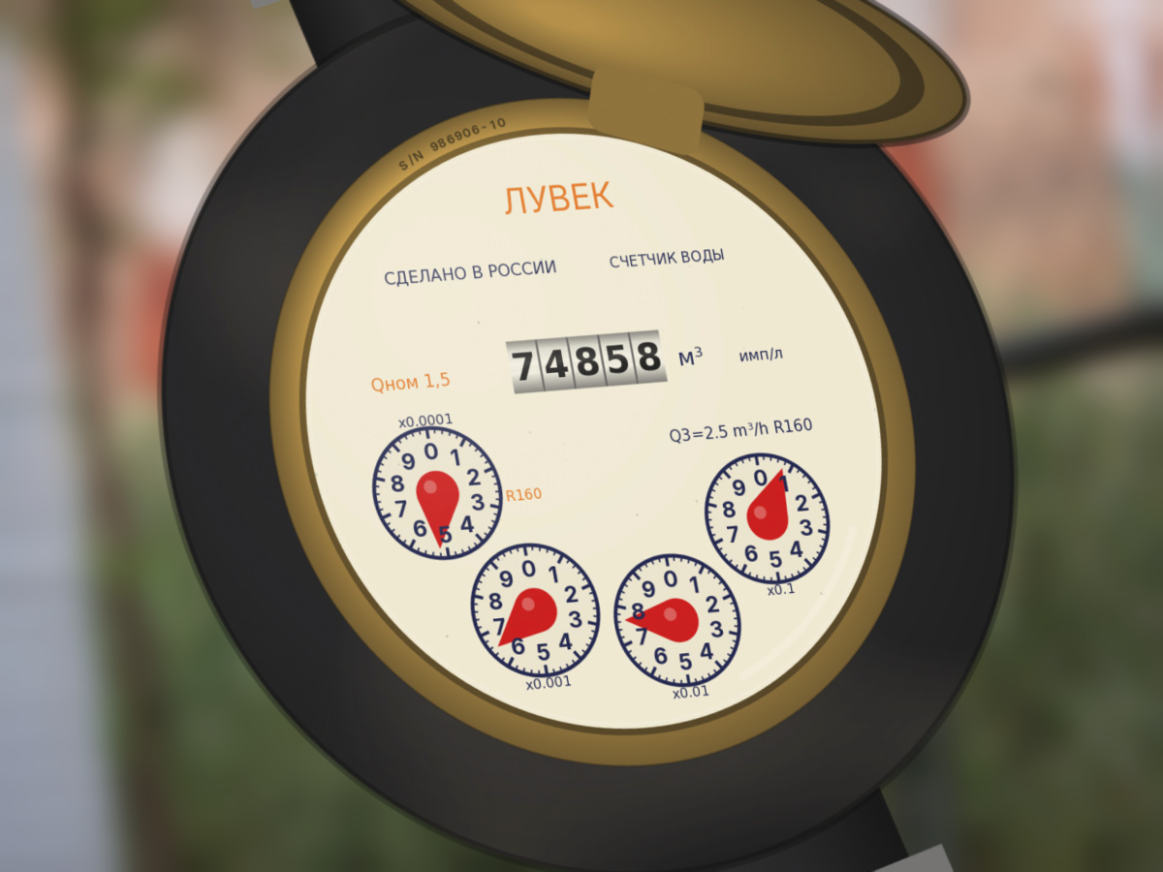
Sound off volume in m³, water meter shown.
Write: 74858.0765 m³
